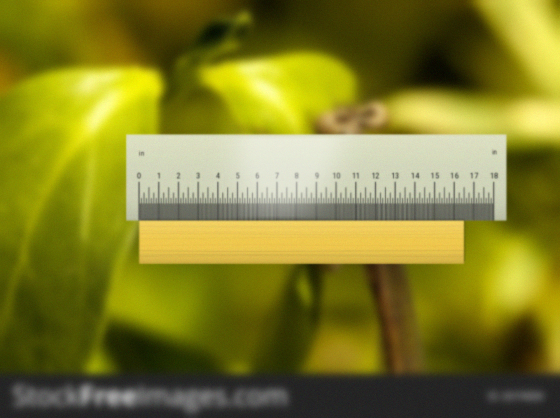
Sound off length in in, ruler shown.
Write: 16.5 in
